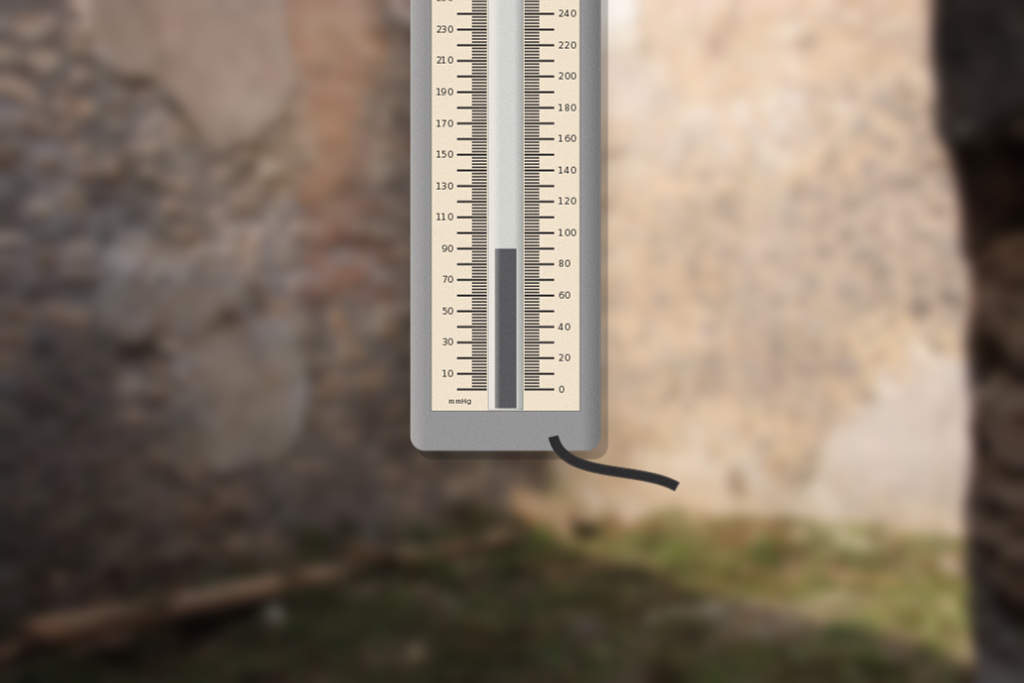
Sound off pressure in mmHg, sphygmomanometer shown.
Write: 90 mmHg
